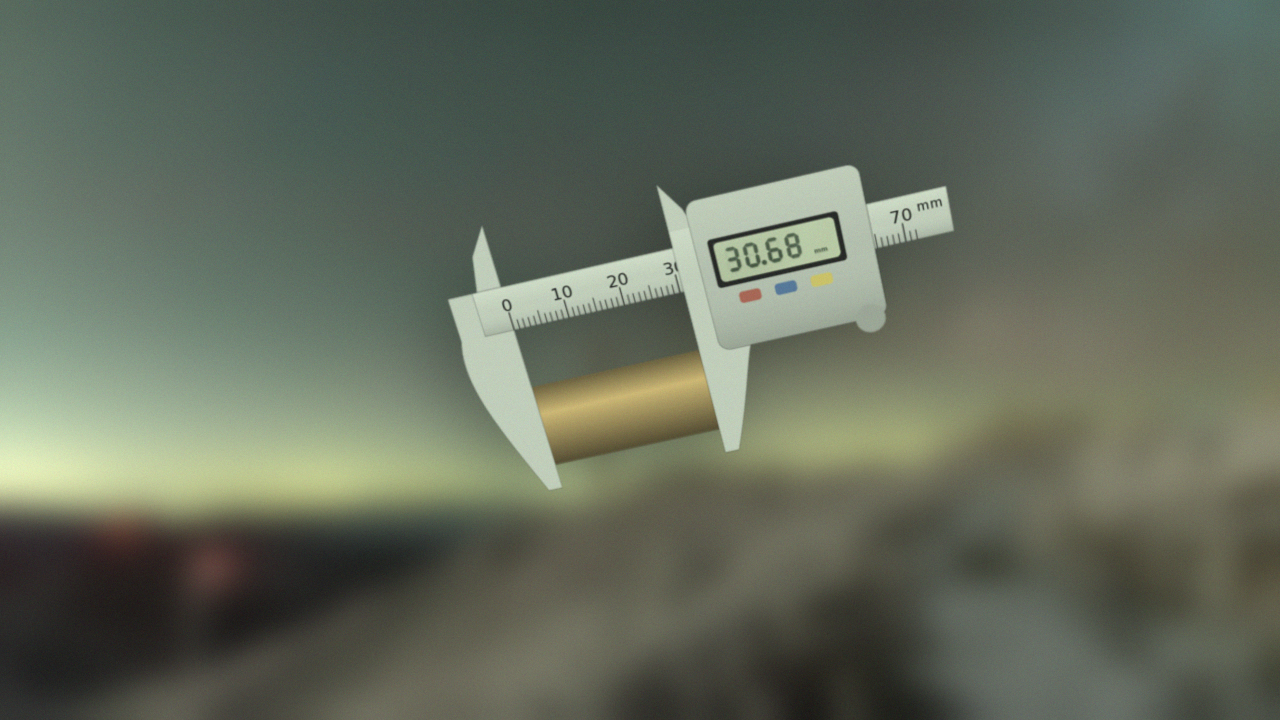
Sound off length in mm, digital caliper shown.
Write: 30.68 mm
